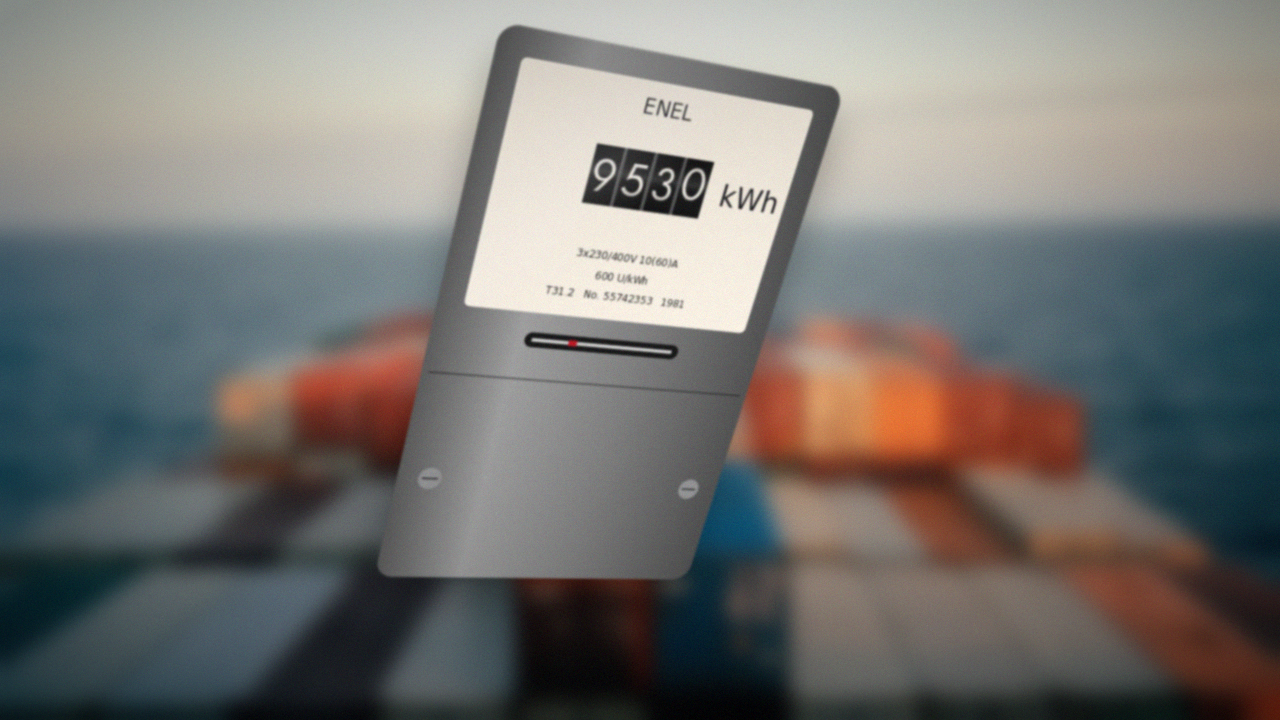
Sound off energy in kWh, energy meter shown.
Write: 9530 kWh
